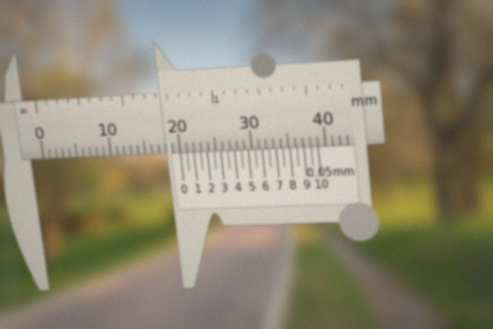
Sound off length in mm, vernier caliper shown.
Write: 20.0 mm
